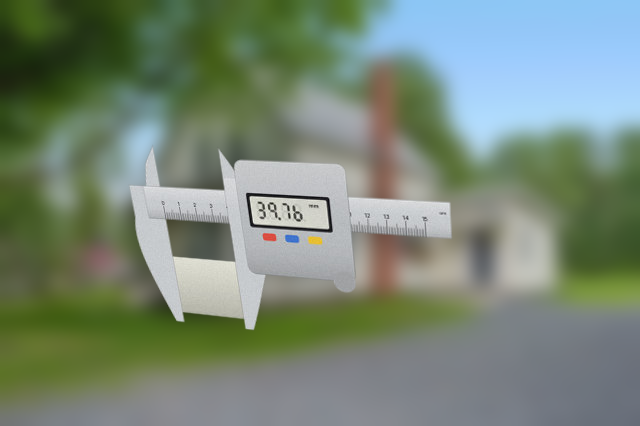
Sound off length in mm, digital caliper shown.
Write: 39.76 mm
